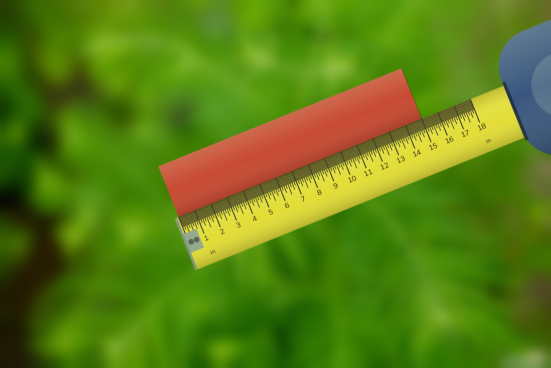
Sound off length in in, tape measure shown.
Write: 15 in
